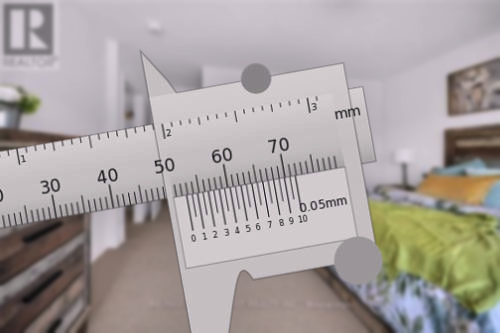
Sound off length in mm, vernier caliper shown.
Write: 52.8 mm
